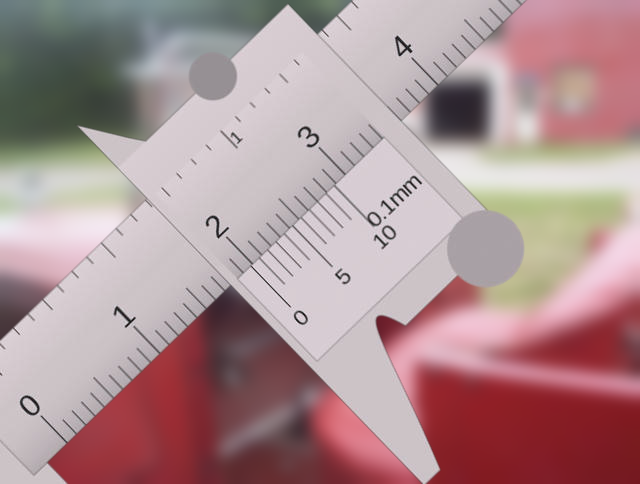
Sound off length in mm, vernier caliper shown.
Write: 19.8 mm
